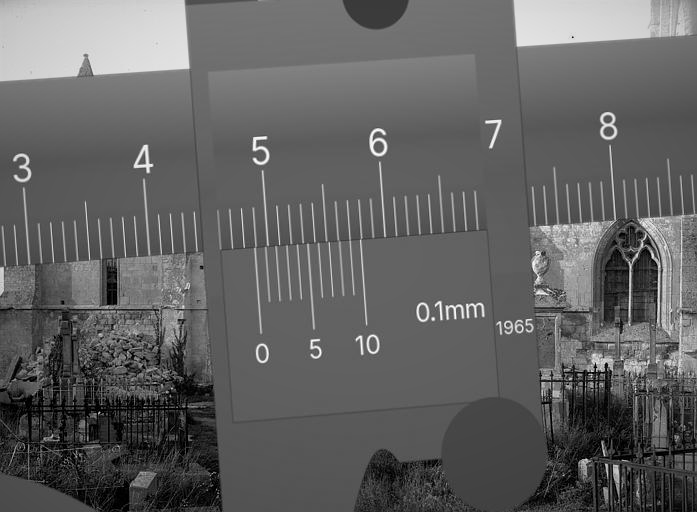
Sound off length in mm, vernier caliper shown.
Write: 48.9 mm
